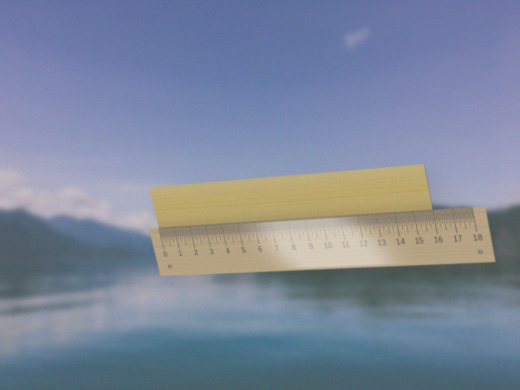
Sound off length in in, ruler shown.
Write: 16 in
